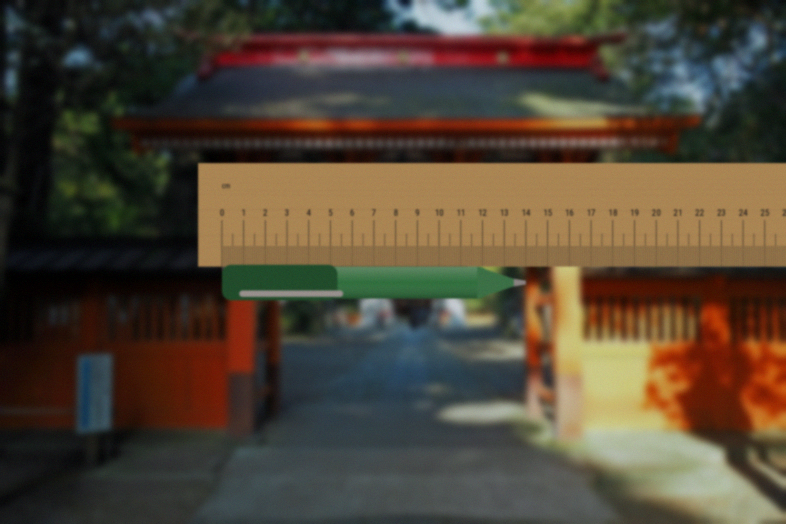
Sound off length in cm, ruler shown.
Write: 14 cm
